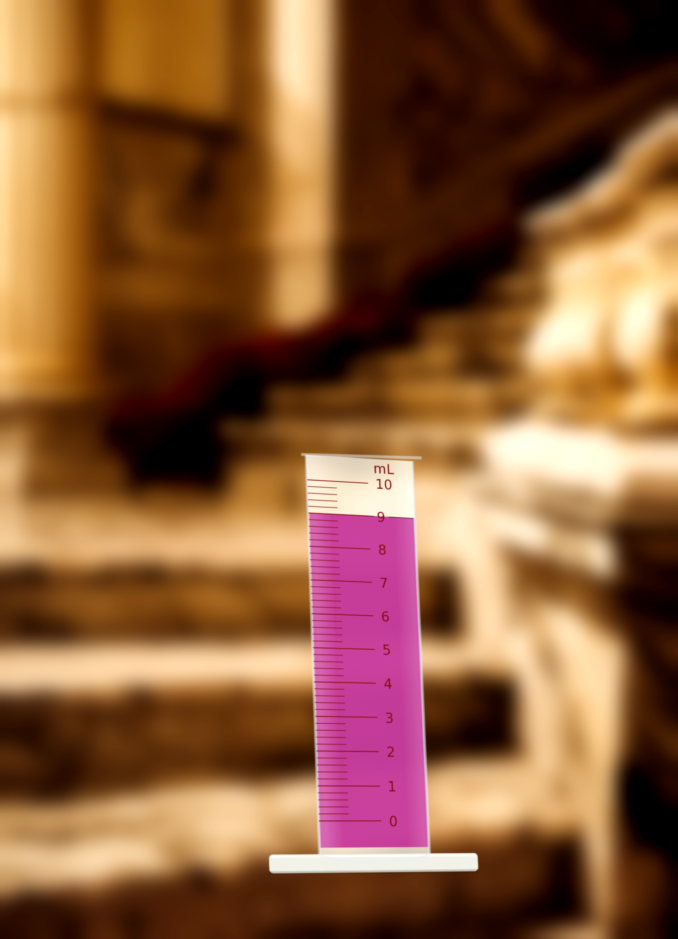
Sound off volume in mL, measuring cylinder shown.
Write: 9 mL
